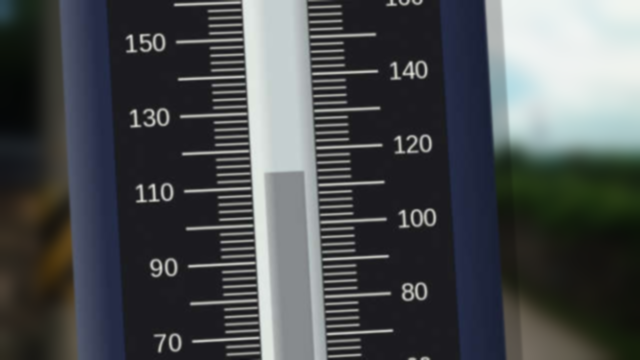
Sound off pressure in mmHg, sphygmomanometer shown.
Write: 114 mmHg
